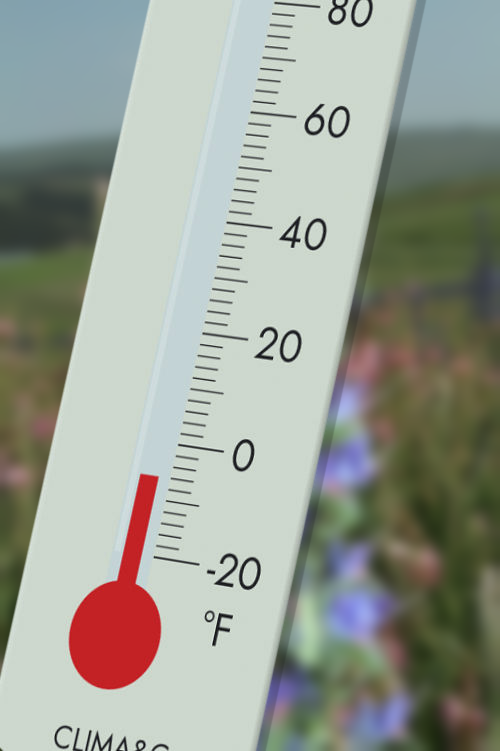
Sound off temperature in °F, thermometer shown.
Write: -6 °F
